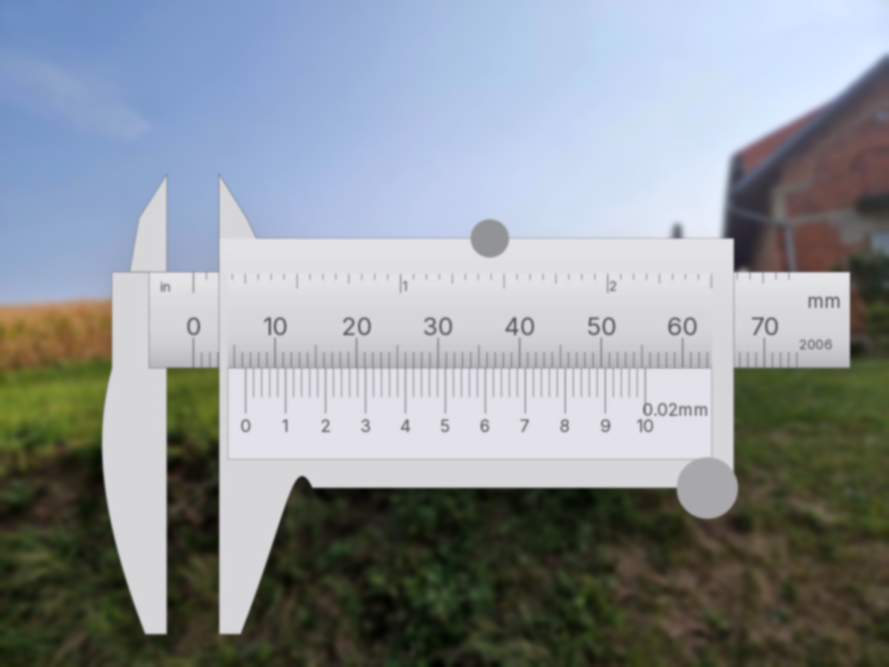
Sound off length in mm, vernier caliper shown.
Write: 6.4 mm
